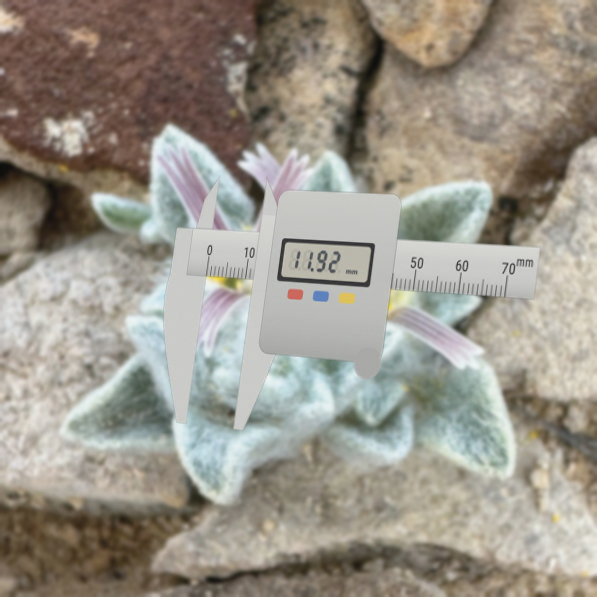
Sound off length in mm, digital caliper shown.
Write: 11.92 mm
